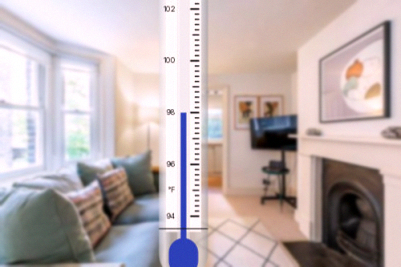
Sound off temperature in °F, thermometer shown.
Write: 98 °F
